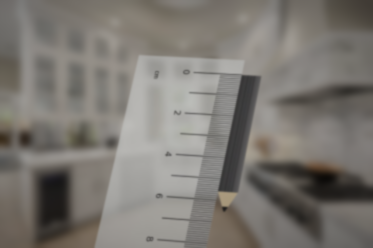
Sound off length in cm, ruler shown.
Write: 6.5 cm
